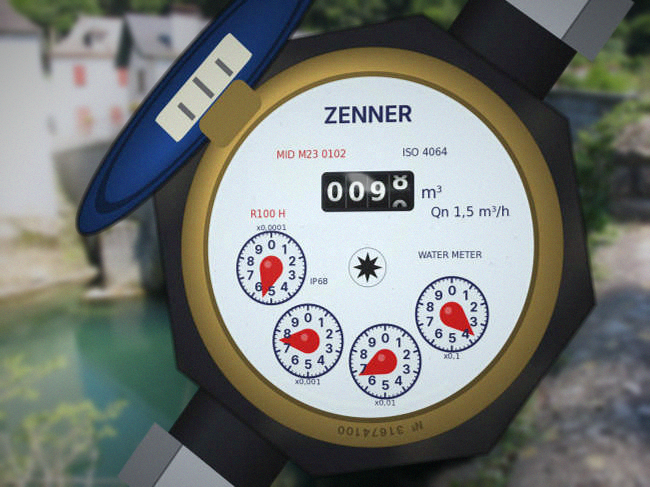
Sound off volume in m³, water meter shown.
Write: 98.3675 m³
